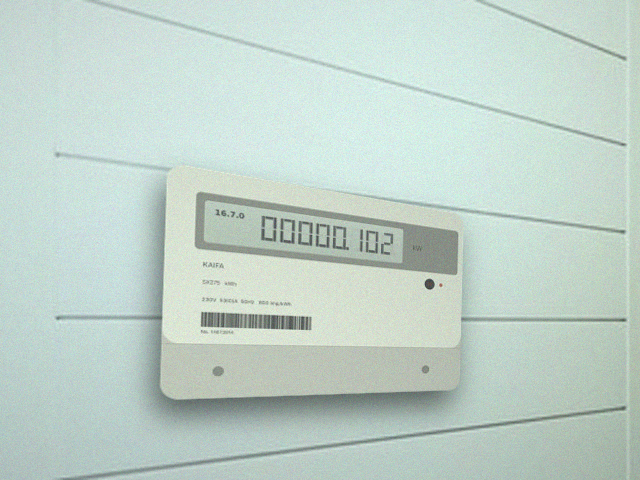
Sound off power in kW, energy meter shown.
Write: 0.102 kW
